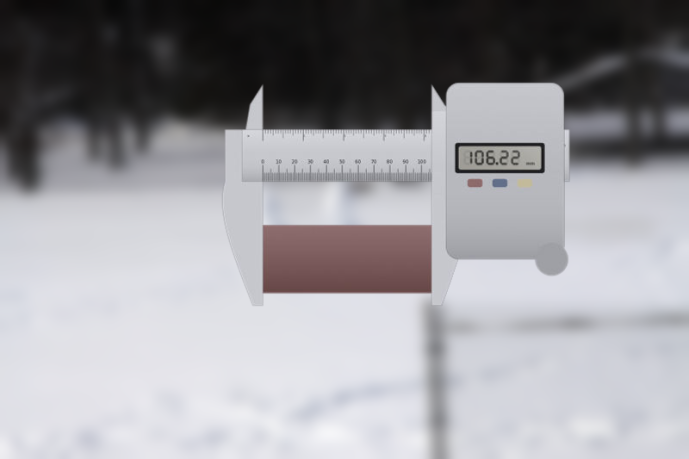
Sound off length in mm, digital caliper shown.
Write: 106.22 mm
